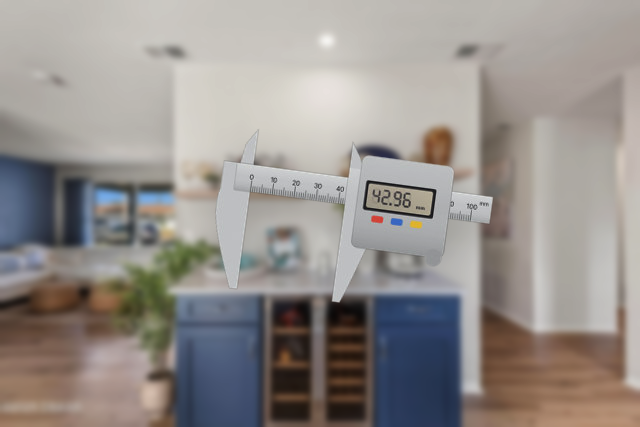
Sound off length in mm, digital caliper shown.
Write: 42.96 mm
